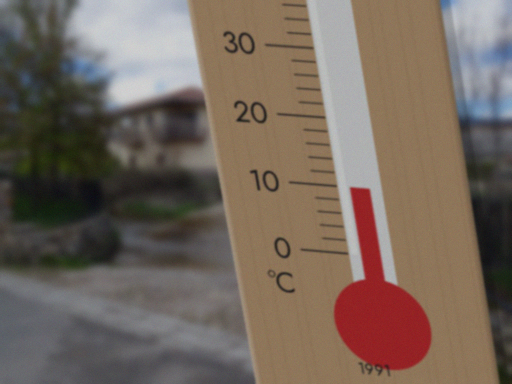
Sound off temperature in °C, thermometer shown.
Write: 10 °C
